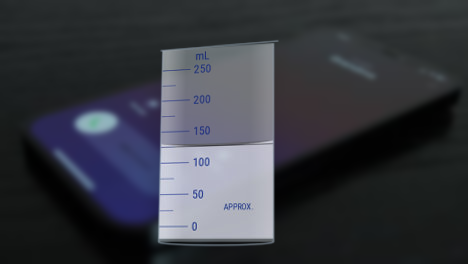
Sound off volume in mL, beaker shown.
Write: 125 mL
